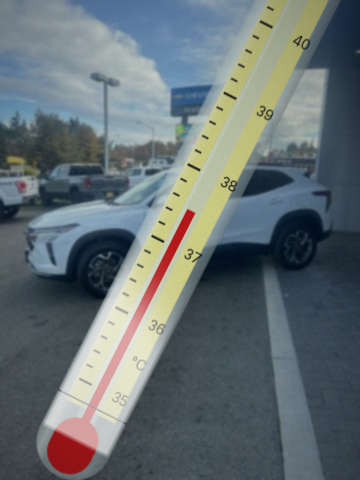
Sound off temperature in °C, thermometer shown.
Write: 37.5 °C
